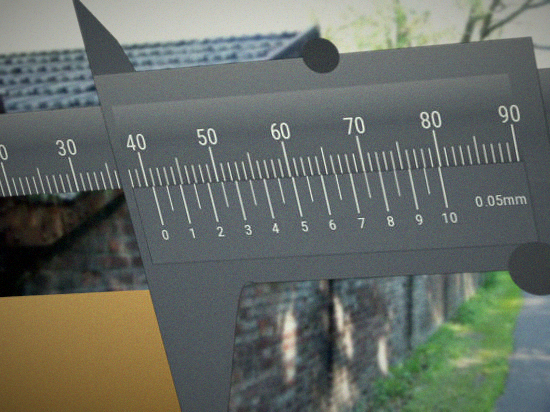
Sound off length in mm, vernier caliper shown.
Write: 40.8 mm
